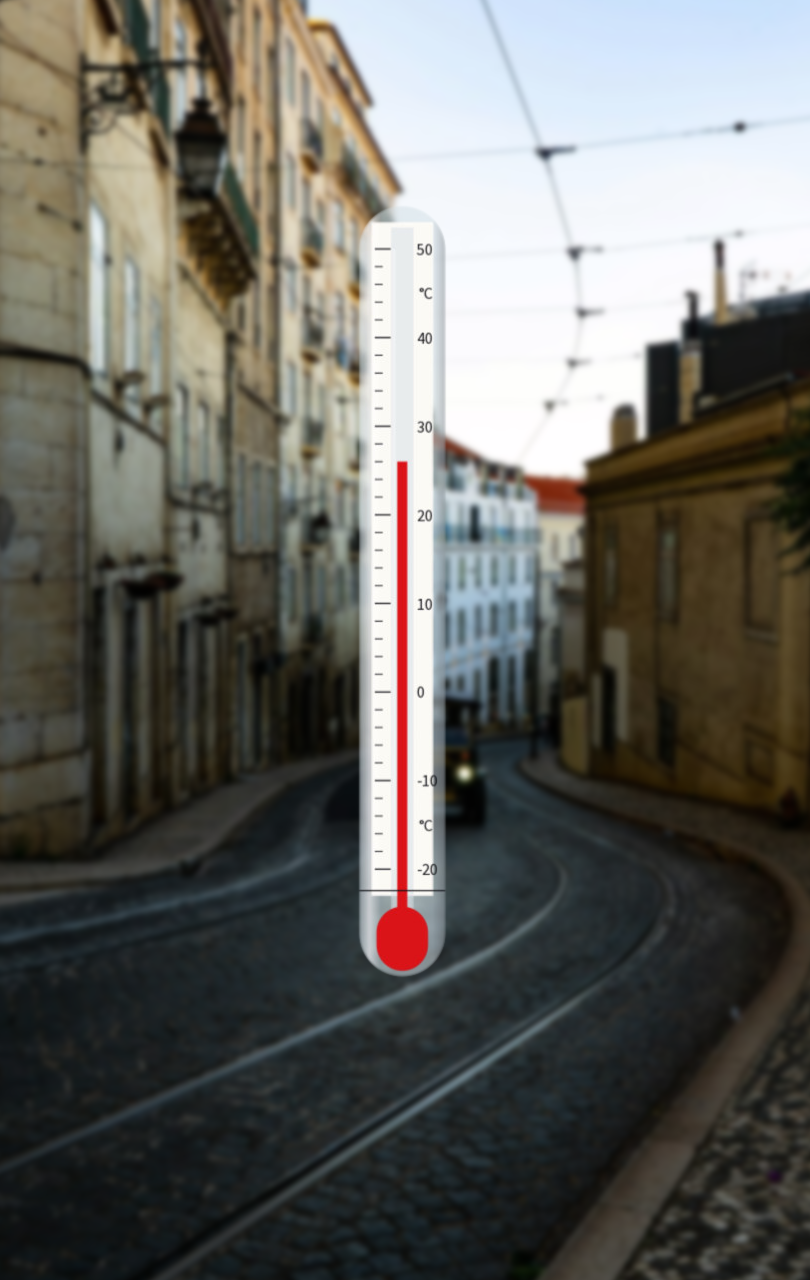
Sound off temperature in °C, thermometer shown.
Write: 26 °C
